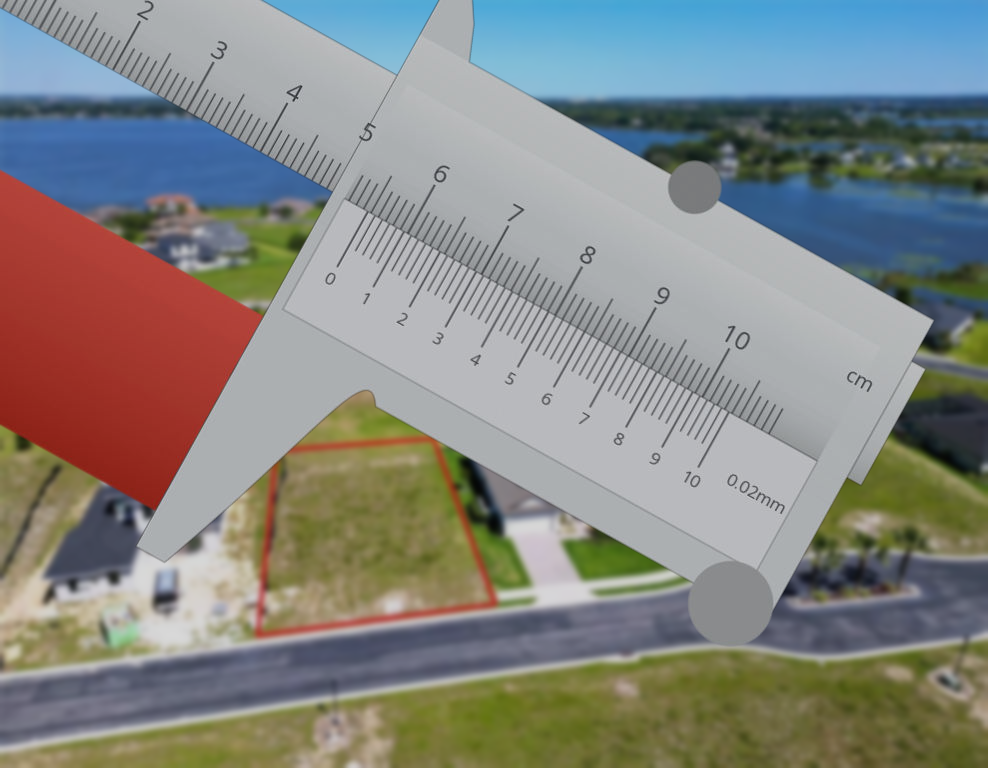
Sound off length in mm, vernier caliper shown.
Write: 54.6 mm
